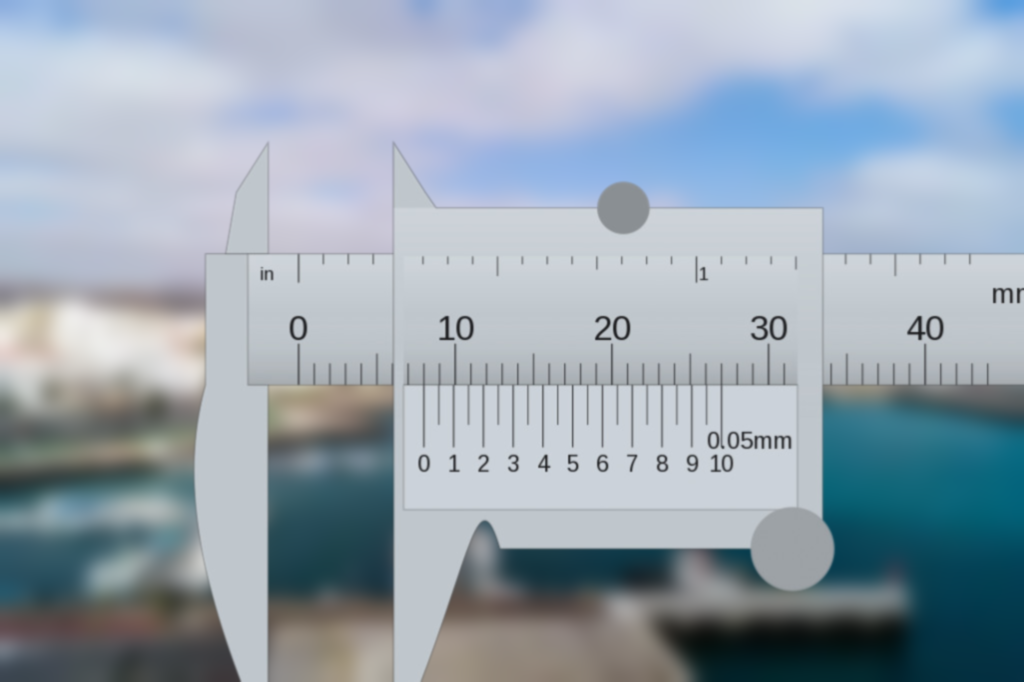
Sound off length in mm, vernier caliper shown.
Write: 8.0 mm
